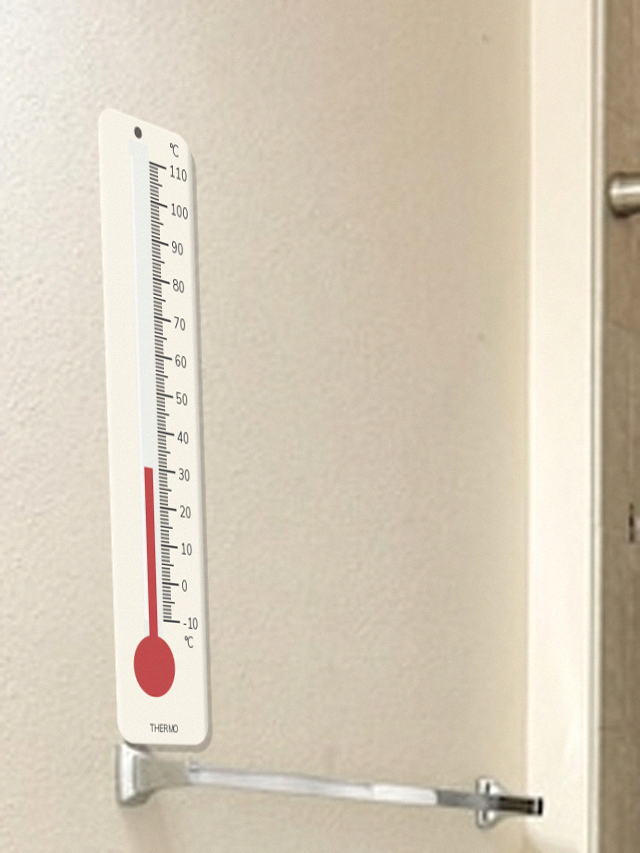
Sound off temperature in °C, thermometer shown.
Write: 30 °C
